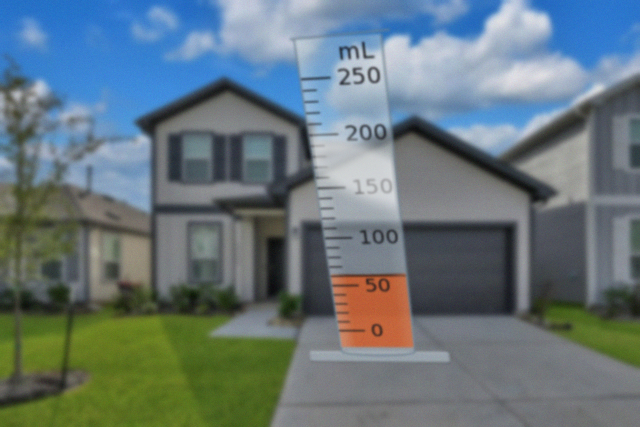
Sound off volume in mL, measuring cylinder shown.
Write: 60 mL
